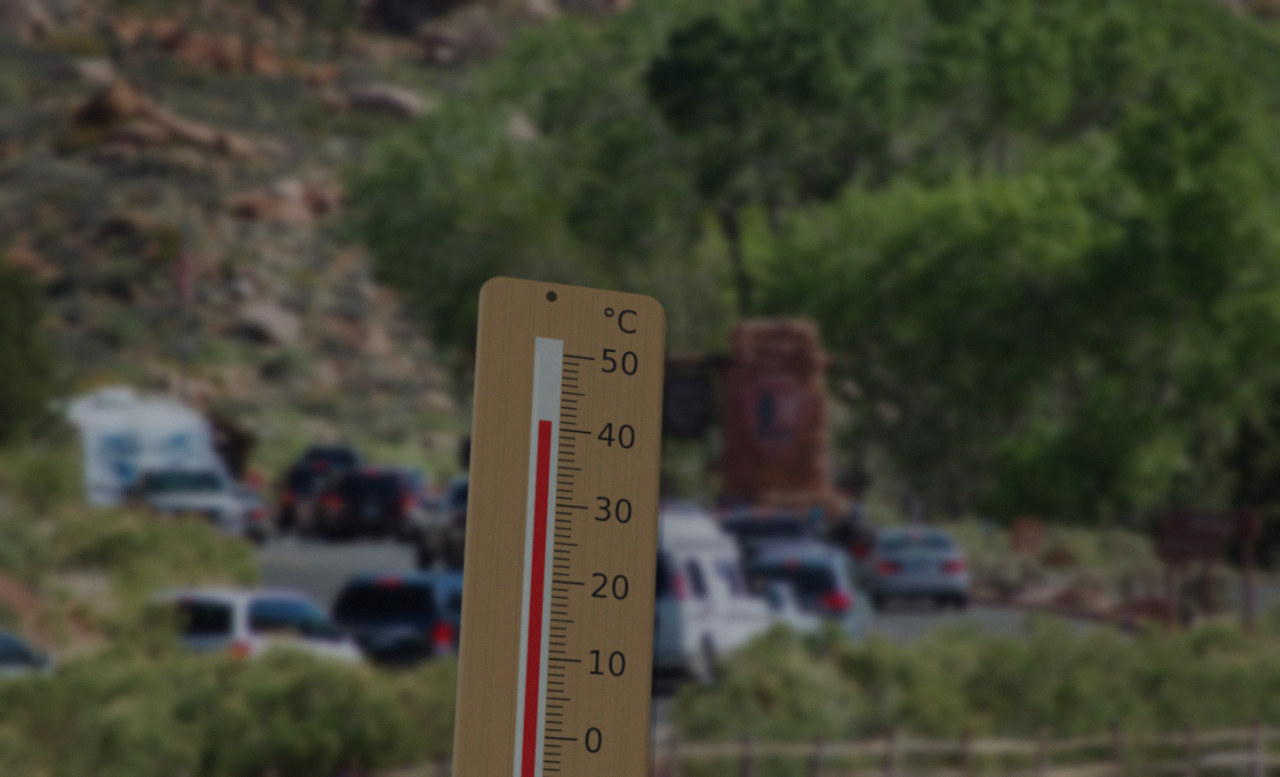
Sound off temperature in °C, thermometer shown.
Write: 41 °C
